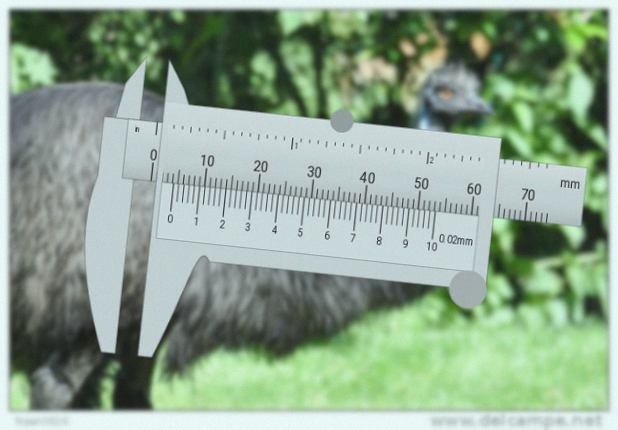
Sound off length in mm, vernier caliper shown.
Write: 4.2 mm
